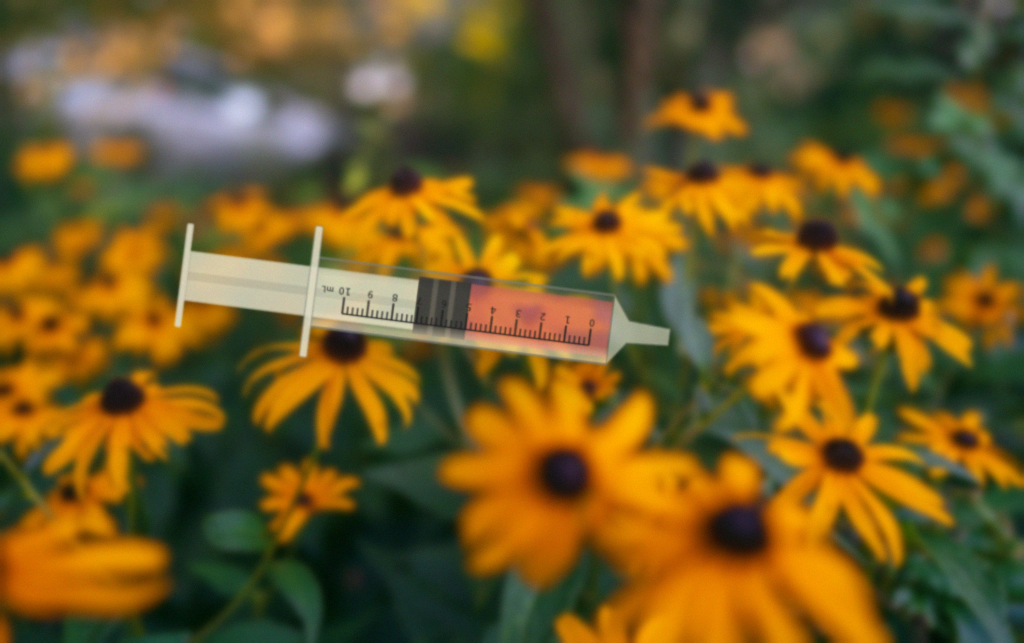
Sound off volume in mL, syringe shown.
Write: 5 mL
